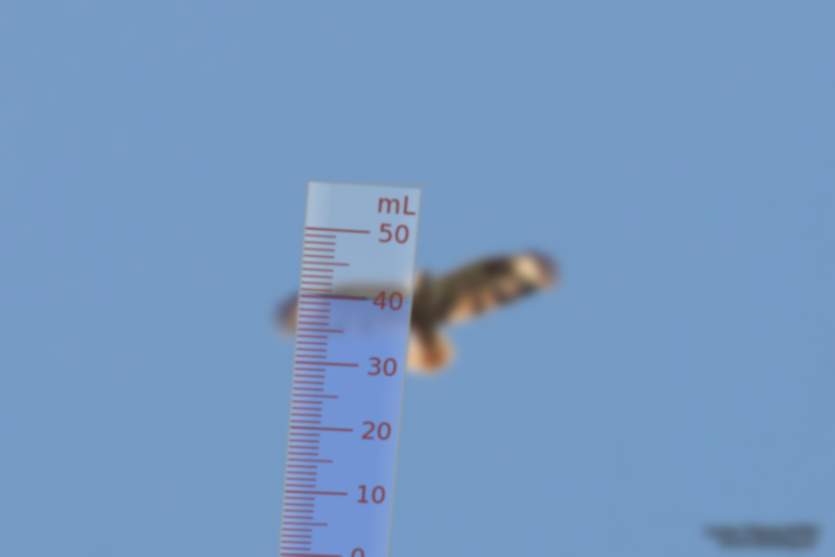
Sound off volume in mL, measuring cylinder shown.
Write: 40 mL
